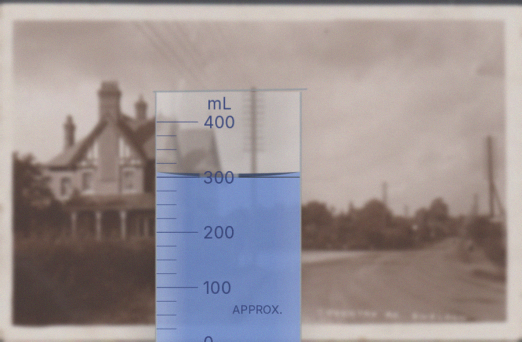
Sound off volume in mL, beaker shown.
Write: 300 mL
